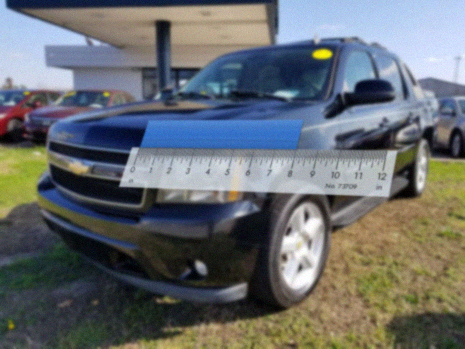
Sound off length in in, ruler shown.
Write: 8 in
